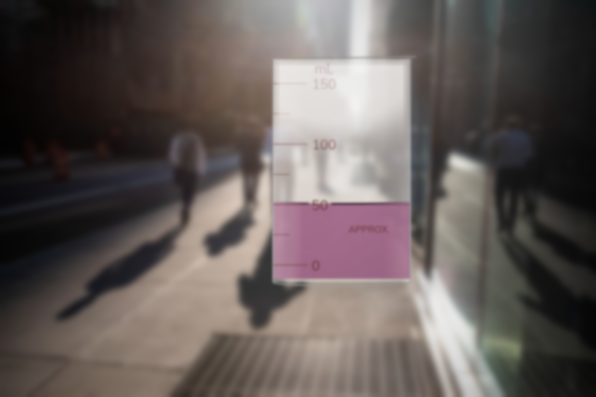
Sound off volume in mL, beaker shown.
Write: 50 mL
